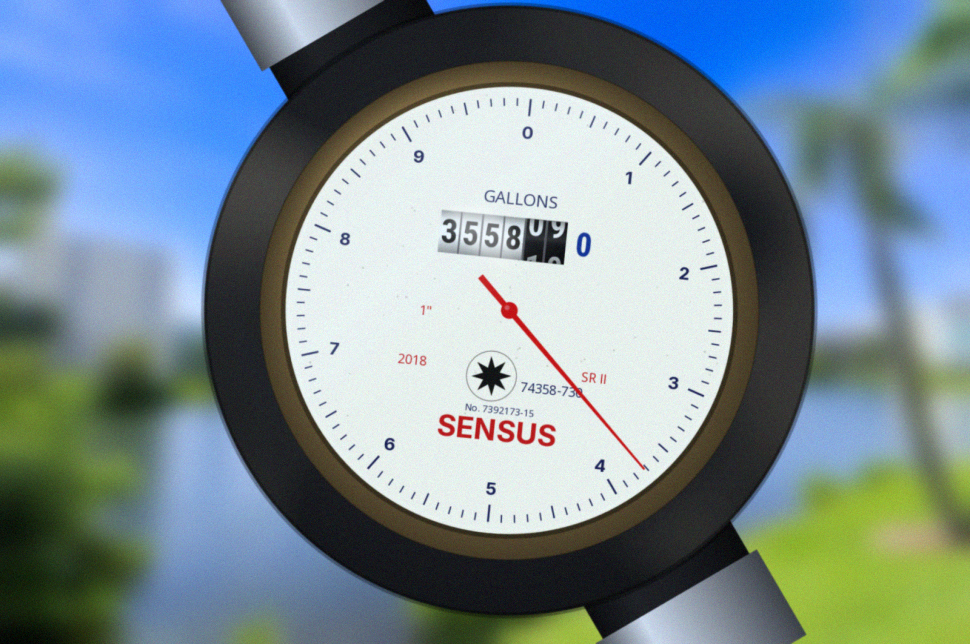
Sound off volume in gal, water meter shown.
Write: 3558093.7 gal
